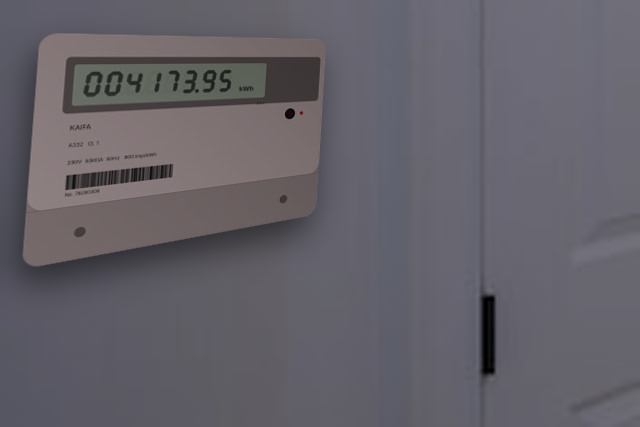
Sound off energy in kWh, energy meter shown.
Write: 4173.95 kWh
